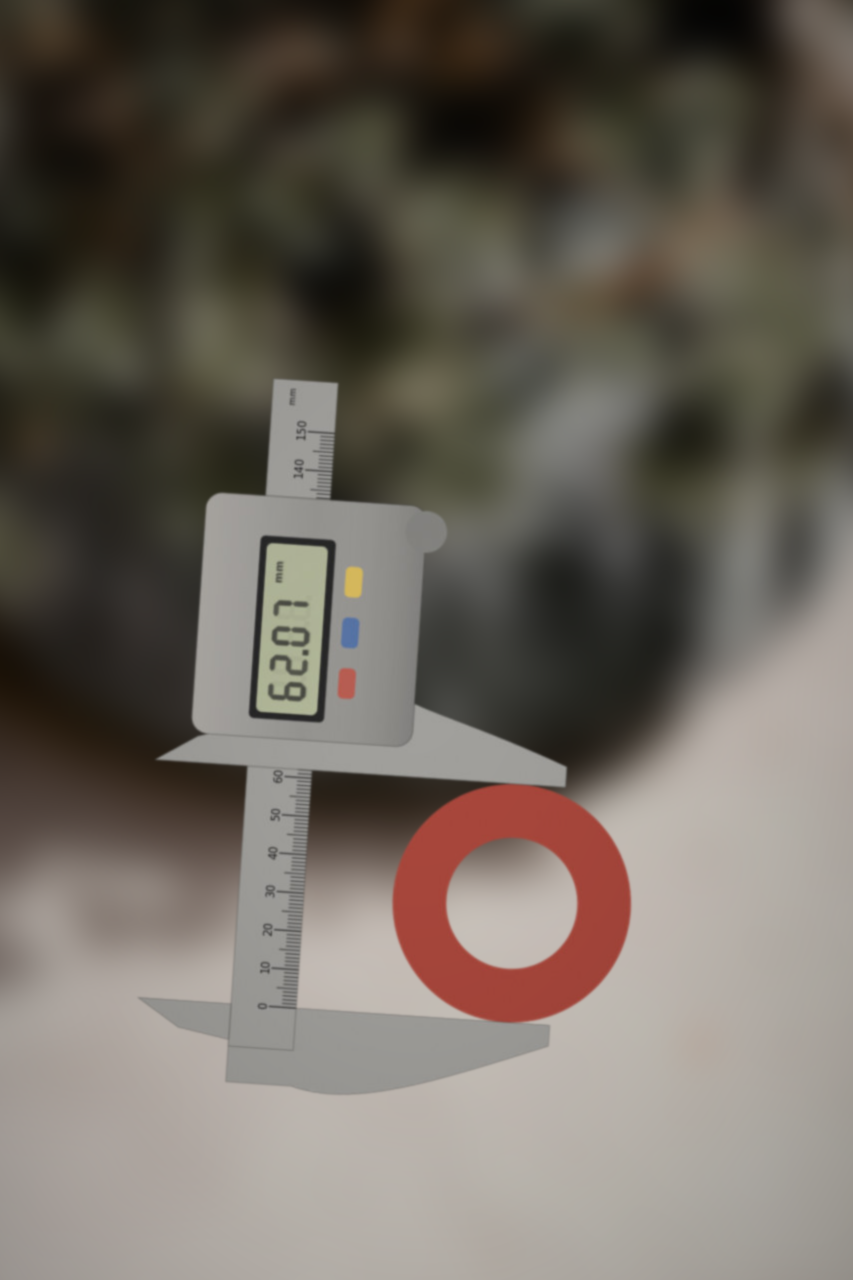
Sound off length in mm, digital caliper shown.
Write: 62.07 mm
